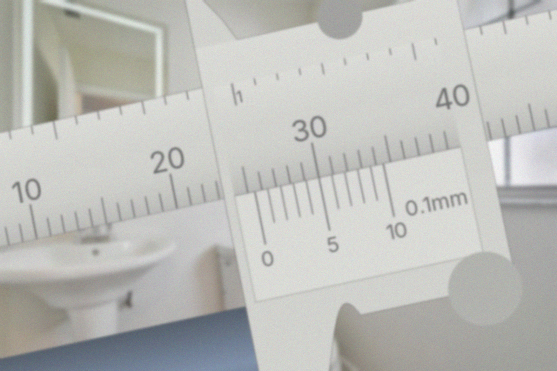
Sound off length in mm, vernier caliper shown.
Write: 25.5 mm
